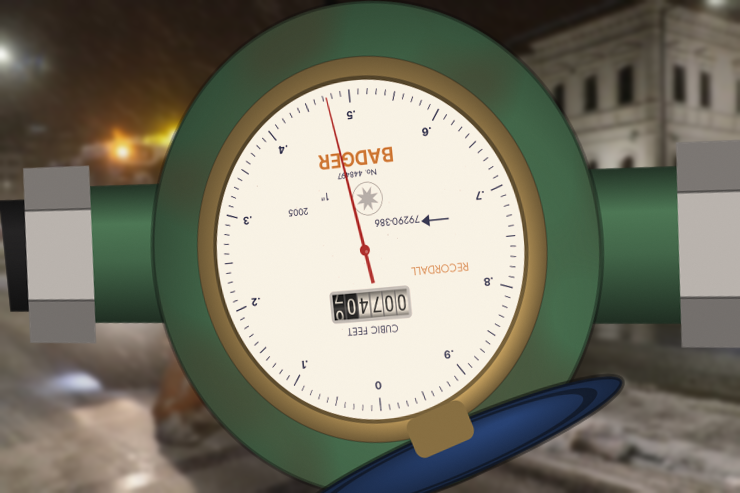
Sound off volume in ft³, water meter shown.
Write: 7406.47 ft³
